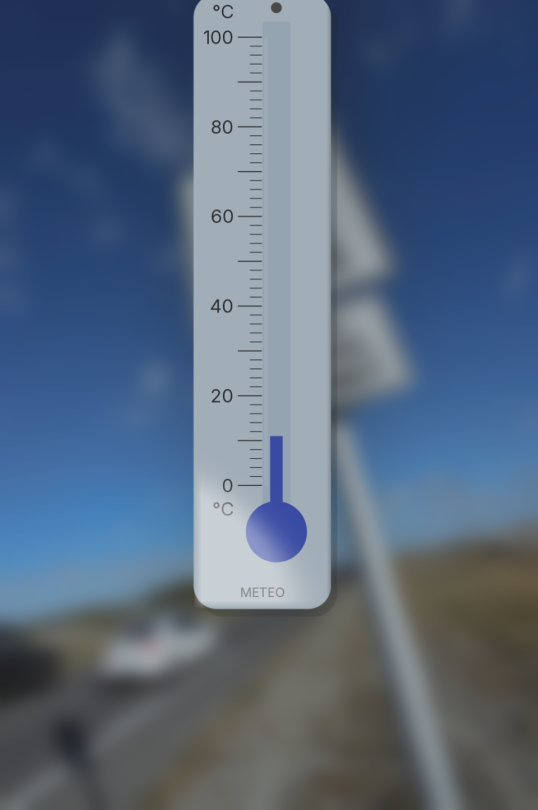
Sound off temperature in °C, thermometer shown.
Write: 11 °C
